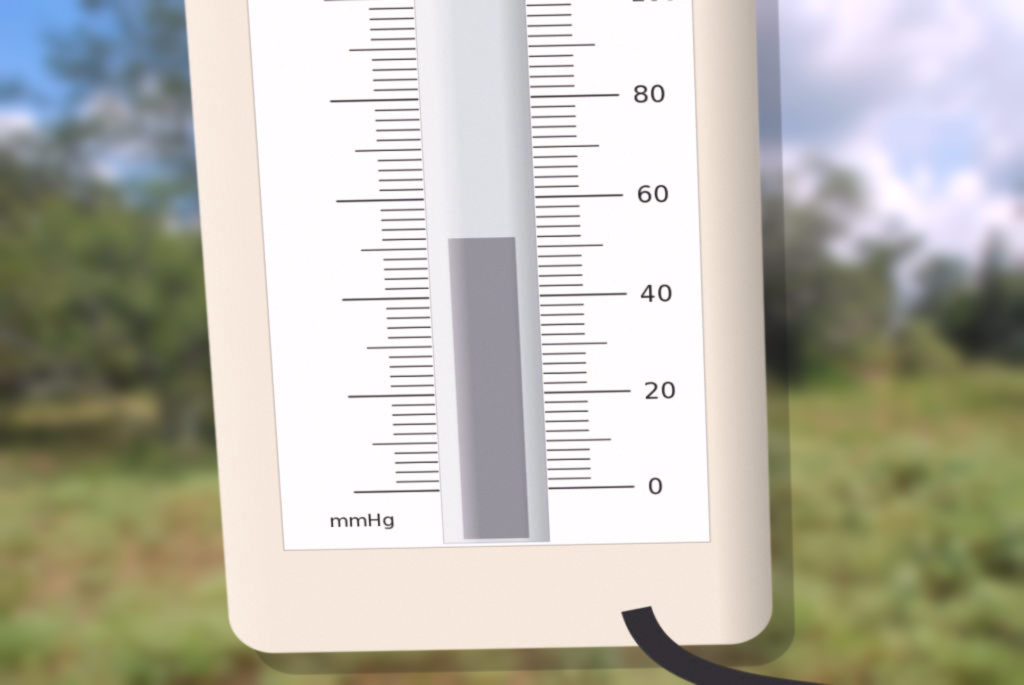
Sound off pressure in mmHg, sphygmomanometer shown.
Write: 52 mmHg
